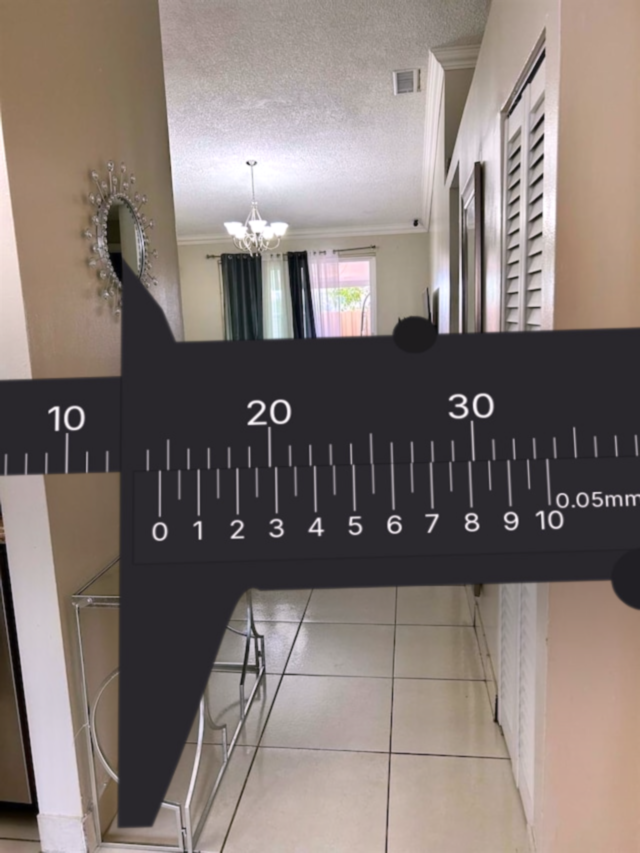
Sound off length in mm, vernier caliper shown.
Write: 14.6 mm
